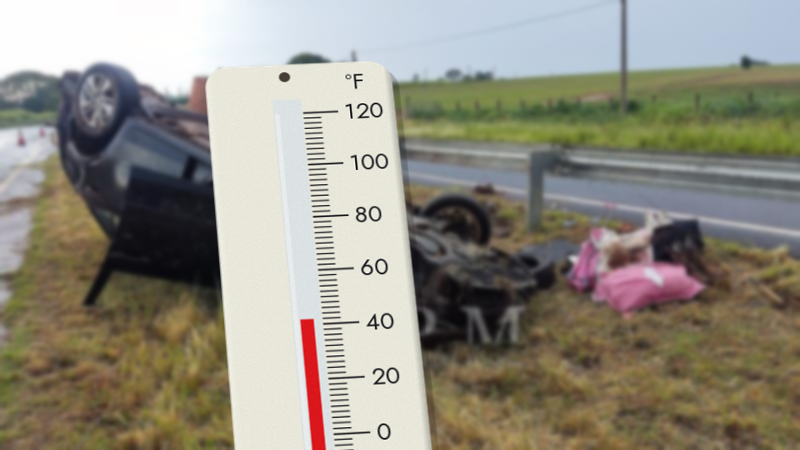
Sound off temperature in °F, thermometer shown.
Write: 42 °F
